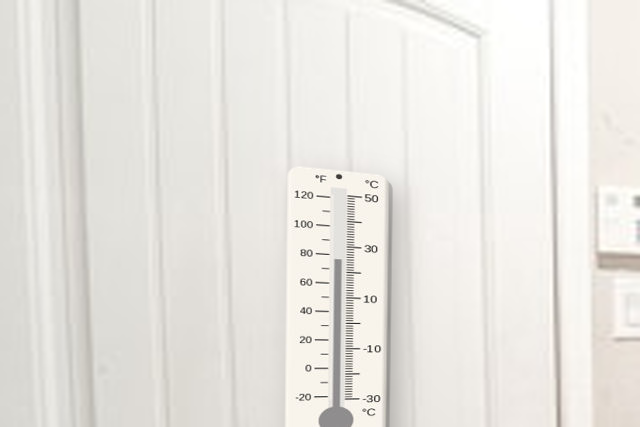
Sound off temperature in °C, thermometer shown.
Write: 25 °C
